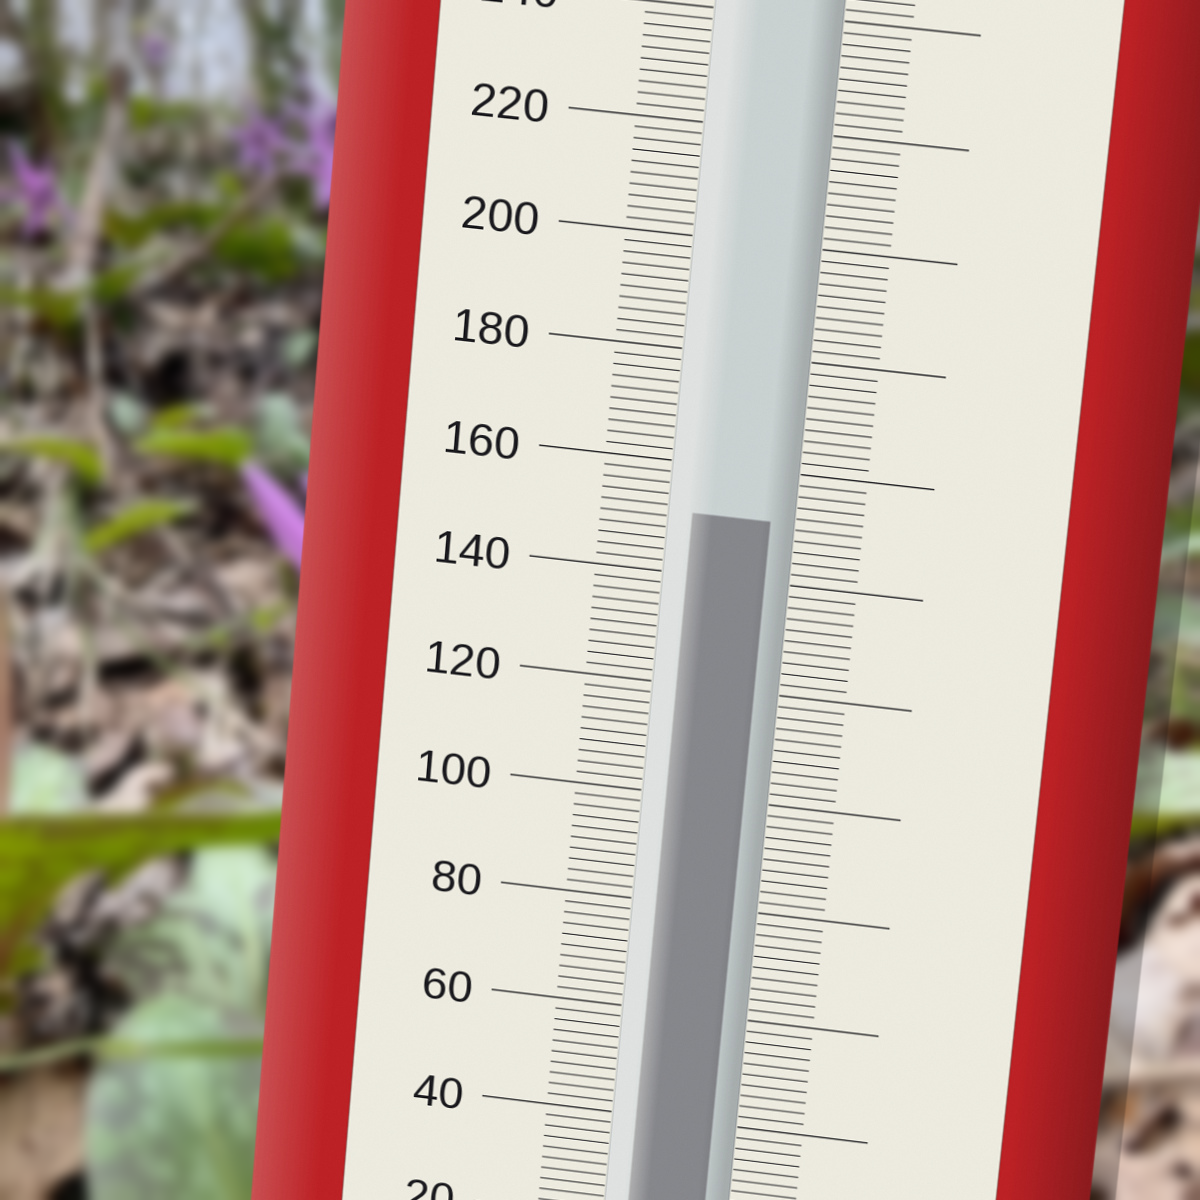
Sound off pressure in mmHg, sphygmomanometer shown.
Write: 151 mmHg
